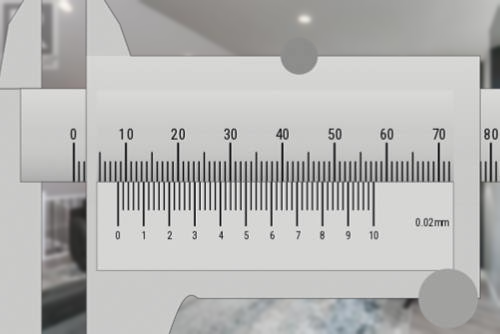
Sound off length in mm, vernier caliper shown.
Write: 8.5 mm
